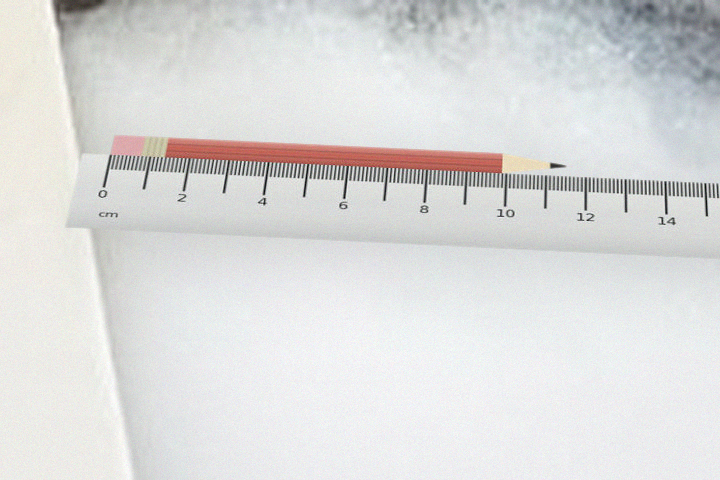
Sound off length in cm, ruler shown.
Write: 11.5 cm
